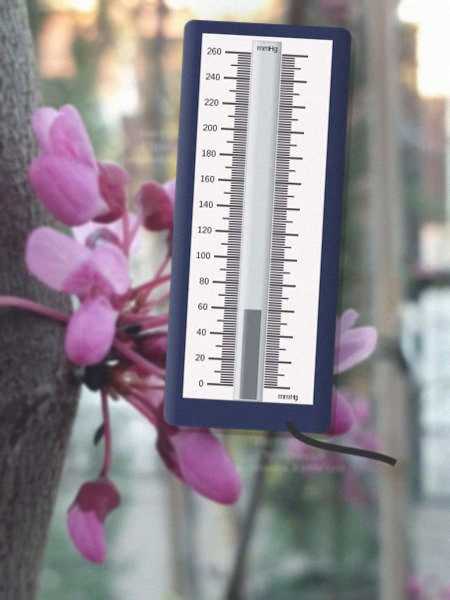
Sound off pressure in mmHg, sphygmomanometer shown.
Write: 60 mmHg
